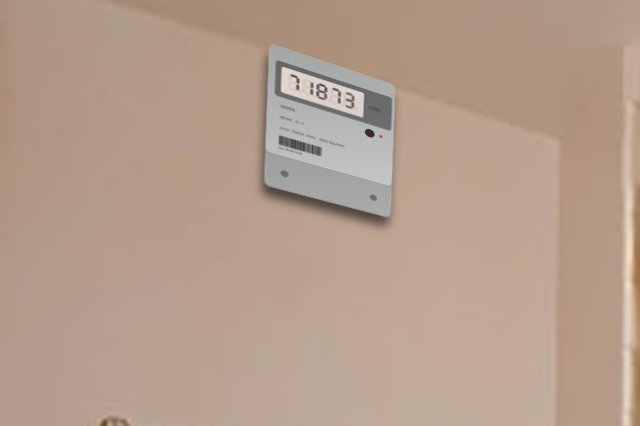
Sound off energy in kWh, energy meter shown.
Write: 71873 kWh
